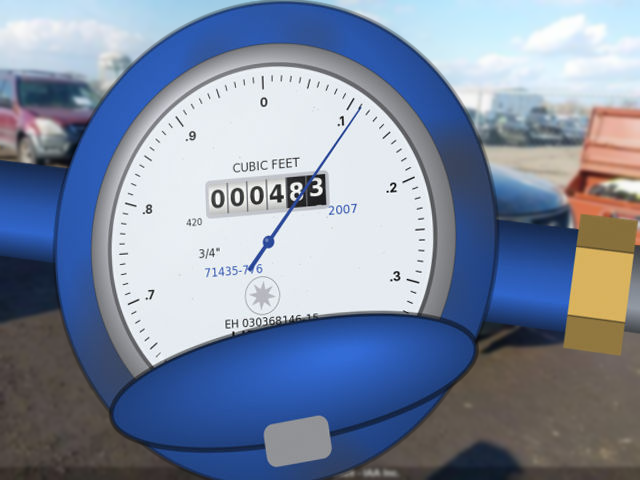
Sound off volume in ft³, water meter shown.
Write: 483.11 ft³
